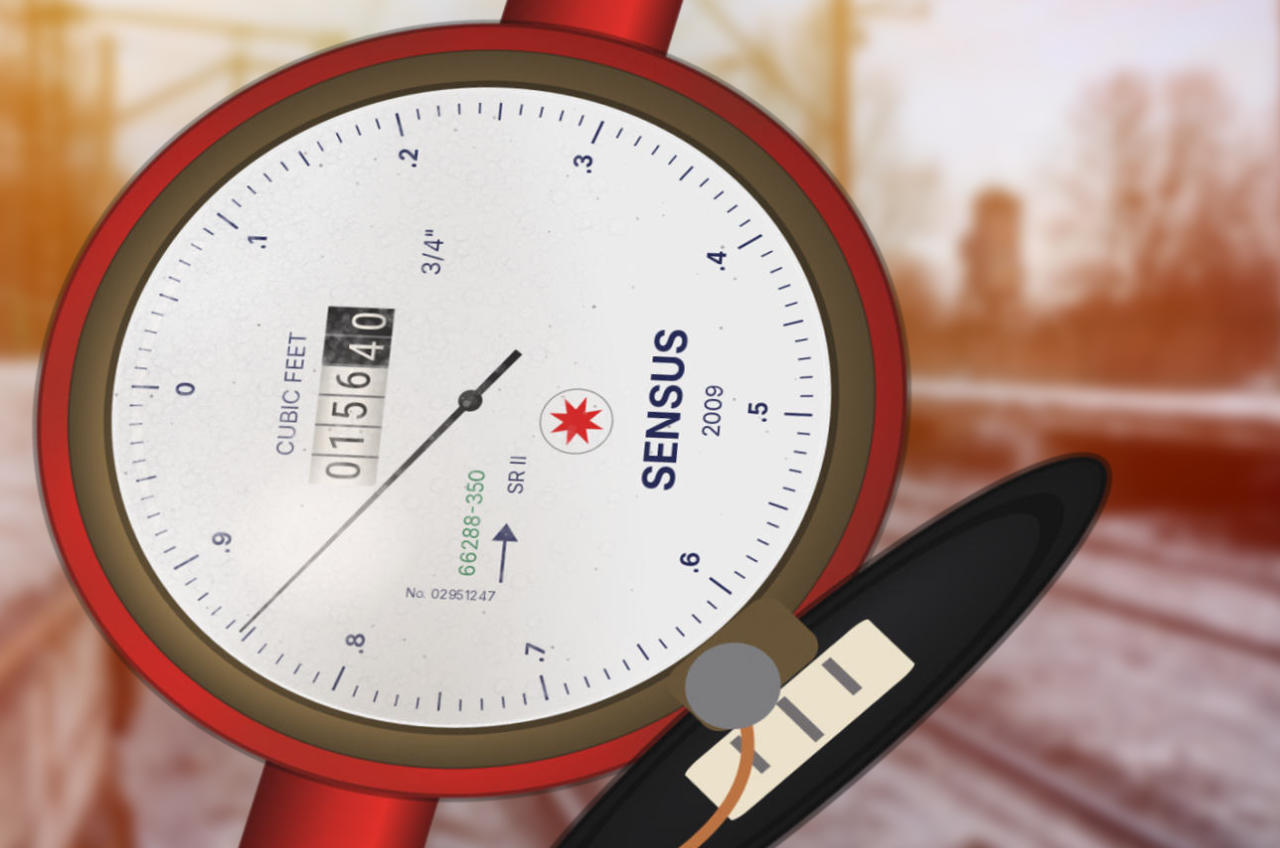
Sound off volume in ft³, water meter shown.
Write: 15639.85 ft³
